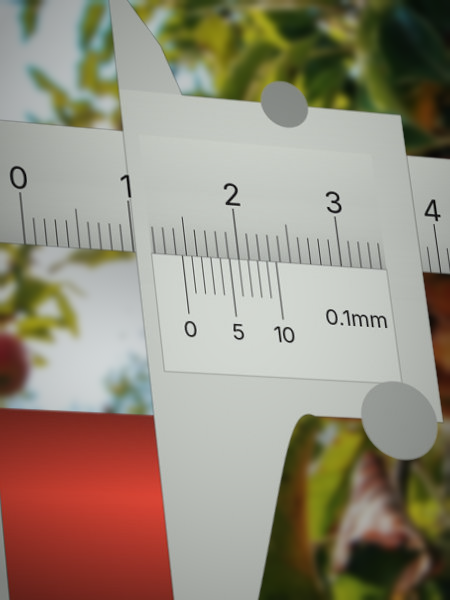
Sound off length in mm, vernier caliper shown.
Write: 14.6 mm
